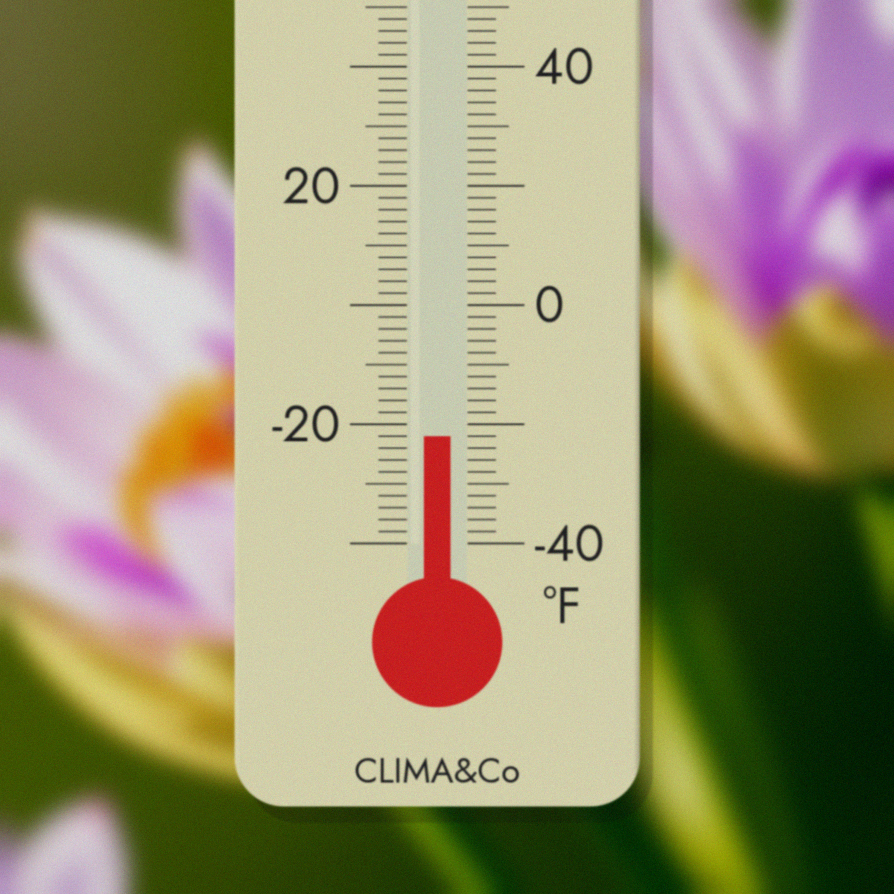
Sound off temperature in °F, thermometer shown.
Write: -22 °F
